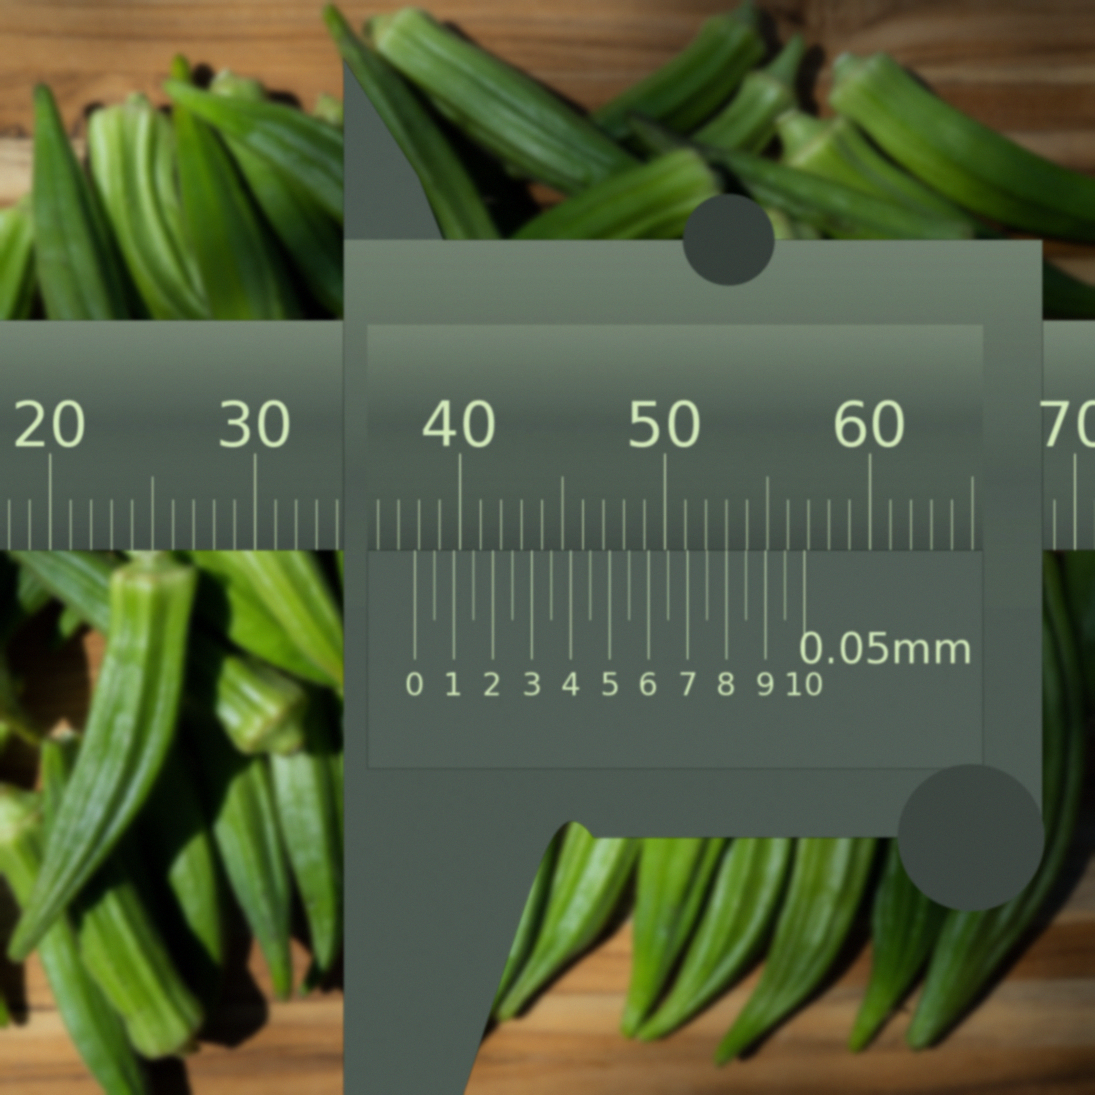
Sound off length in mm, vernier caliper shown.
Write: 37.8 mm
